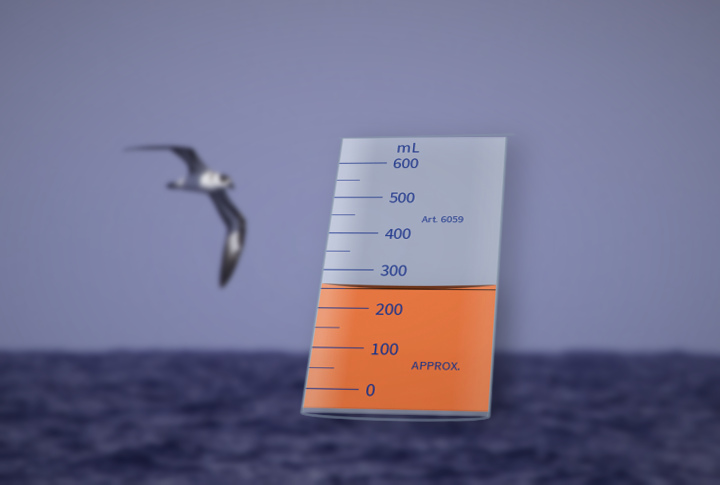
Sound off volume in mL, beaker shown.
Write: 250 mL
